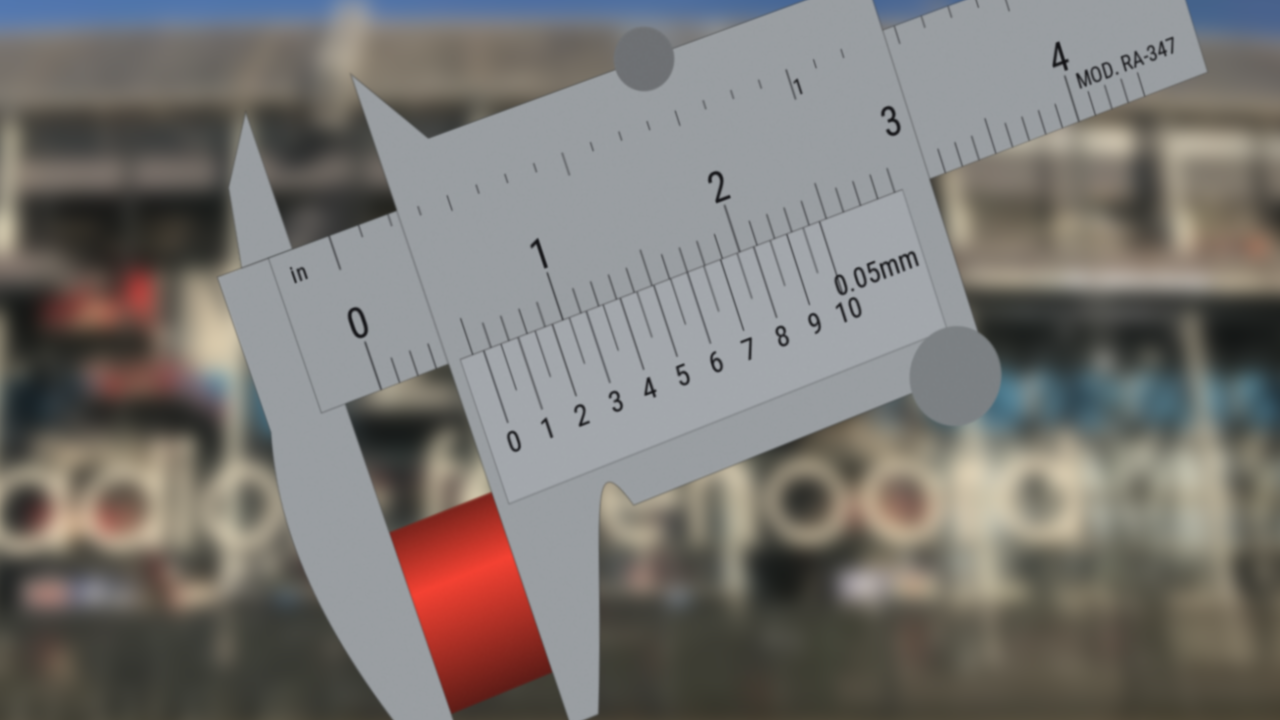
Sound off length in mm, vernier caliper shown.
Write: 5.6 mm
